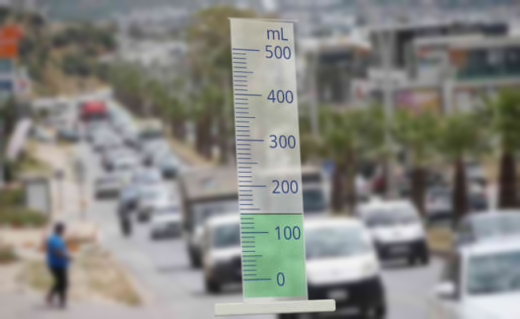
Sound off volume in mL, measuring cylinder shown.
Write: 140 mL
